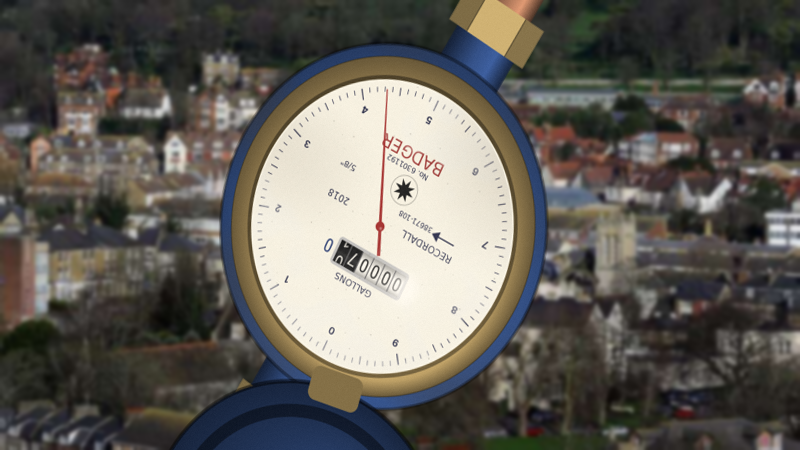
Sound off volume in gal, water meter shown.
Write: 704.3 gal
